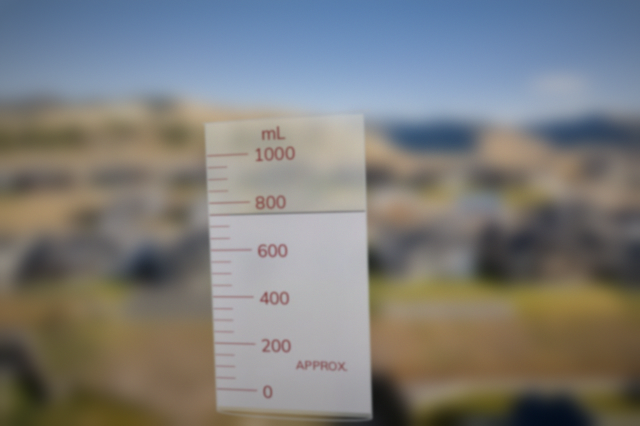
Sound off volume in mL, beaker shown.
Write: 750 mL
